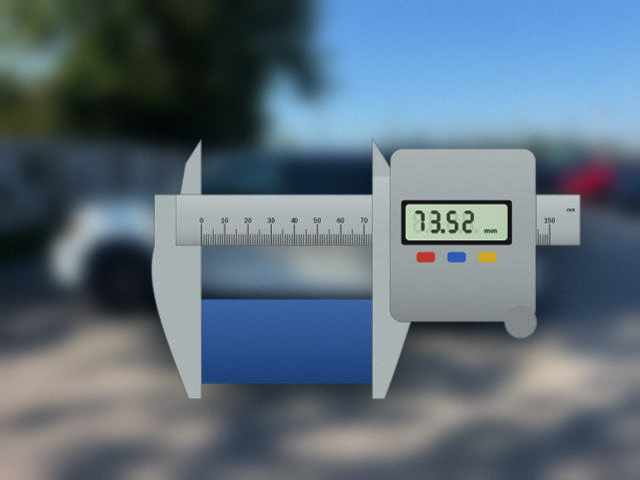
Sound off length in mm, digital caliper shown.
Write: 73.52 mm
